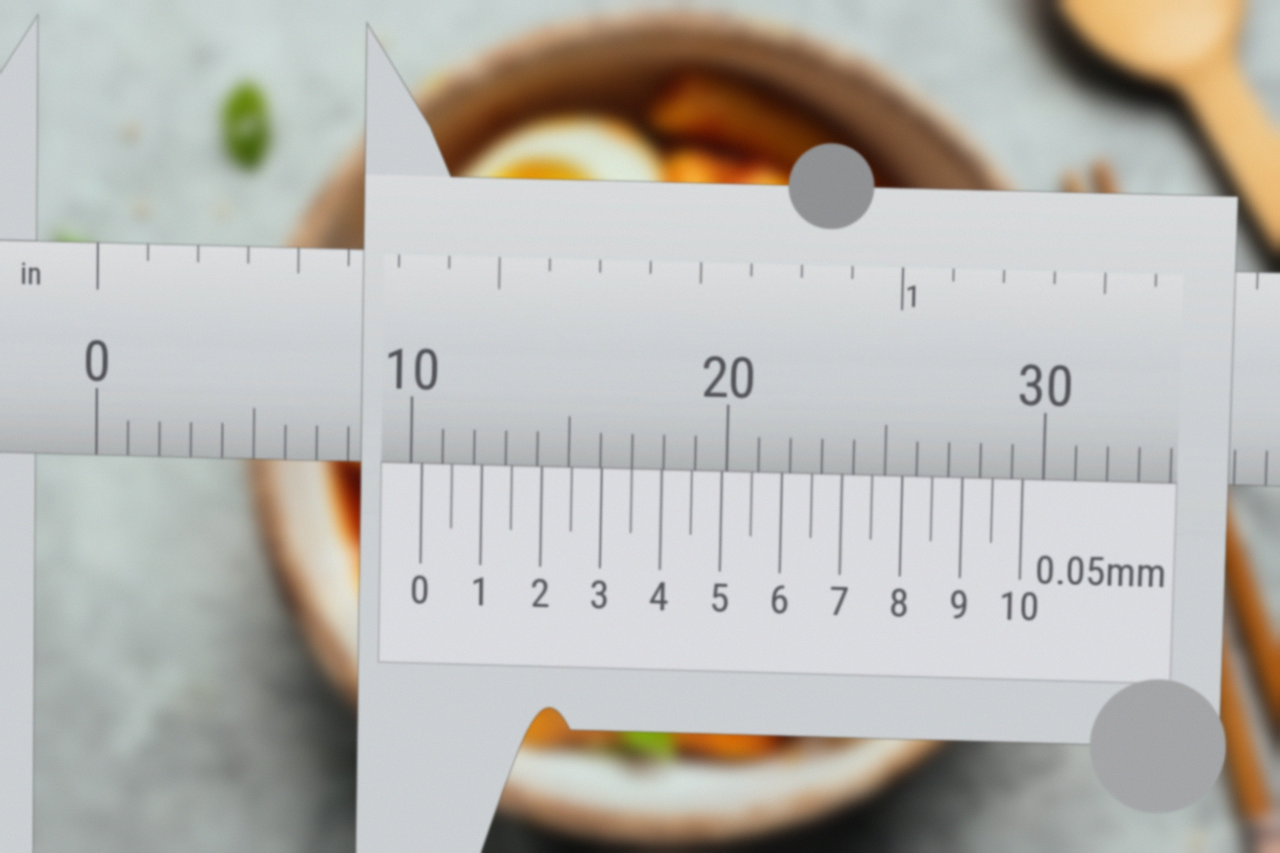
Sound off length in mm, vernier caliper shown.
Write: 10.35 mm
